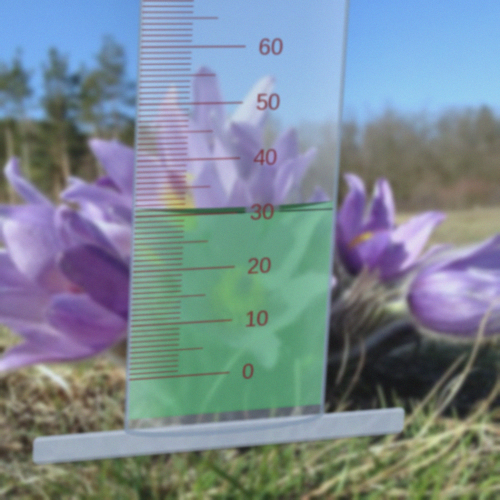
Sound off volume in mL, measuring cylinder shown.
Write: 30 mL
